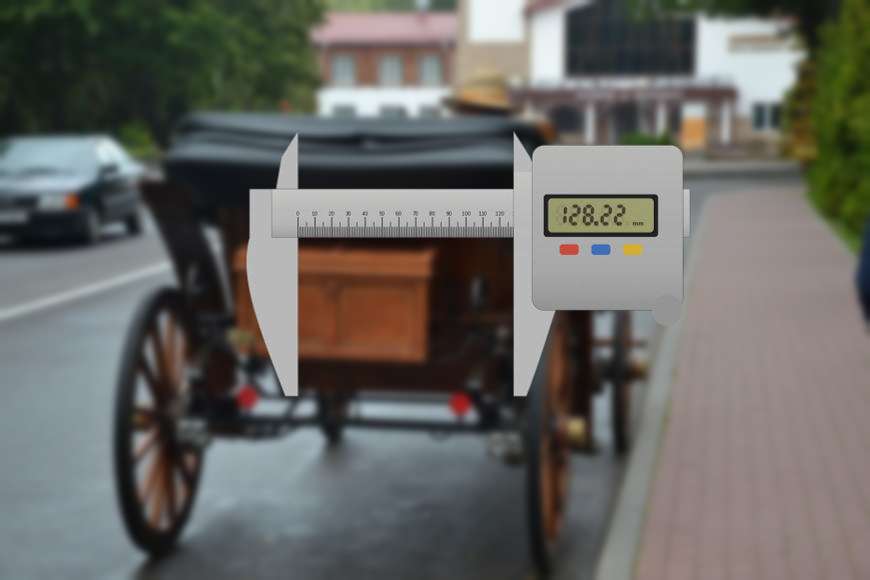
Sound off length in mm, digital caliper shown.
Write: 128.22 mm
